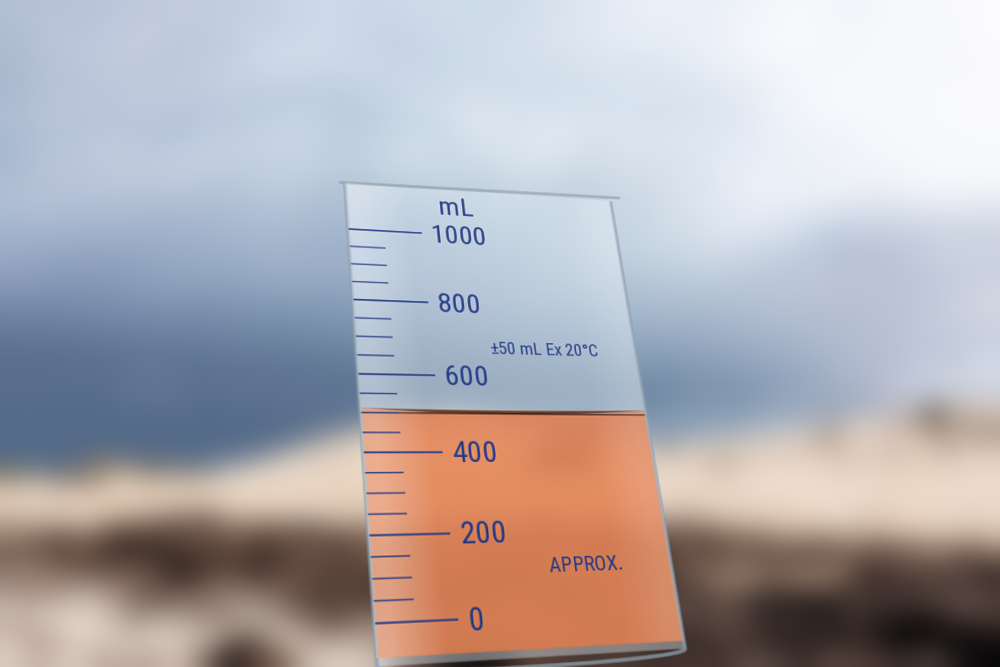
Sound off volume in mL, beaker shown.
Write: 500 mL
